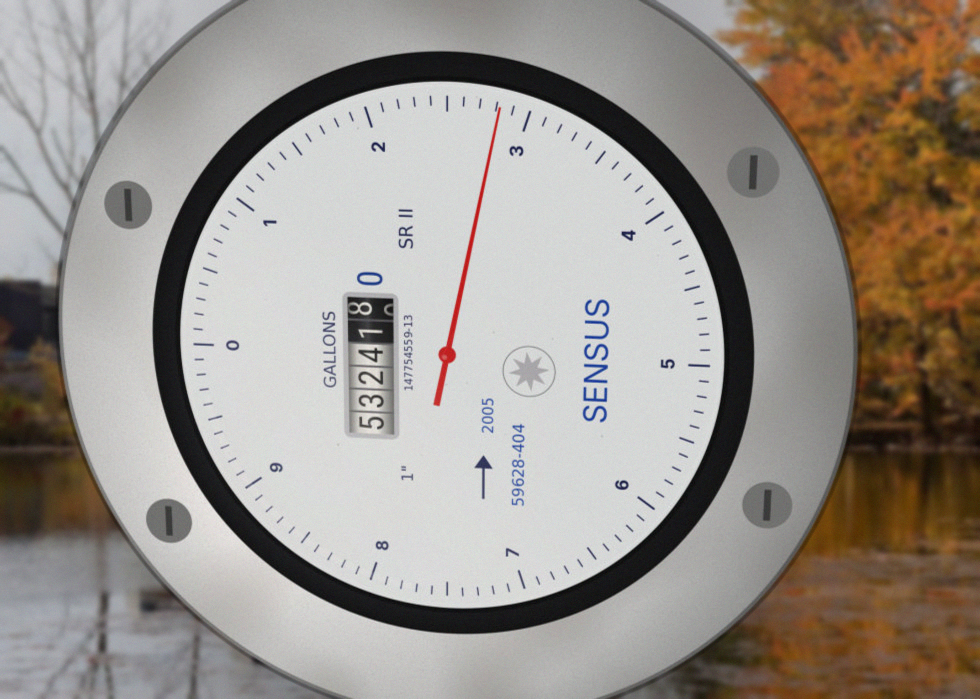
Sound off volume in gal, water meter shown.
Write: 5324182.8 gal
